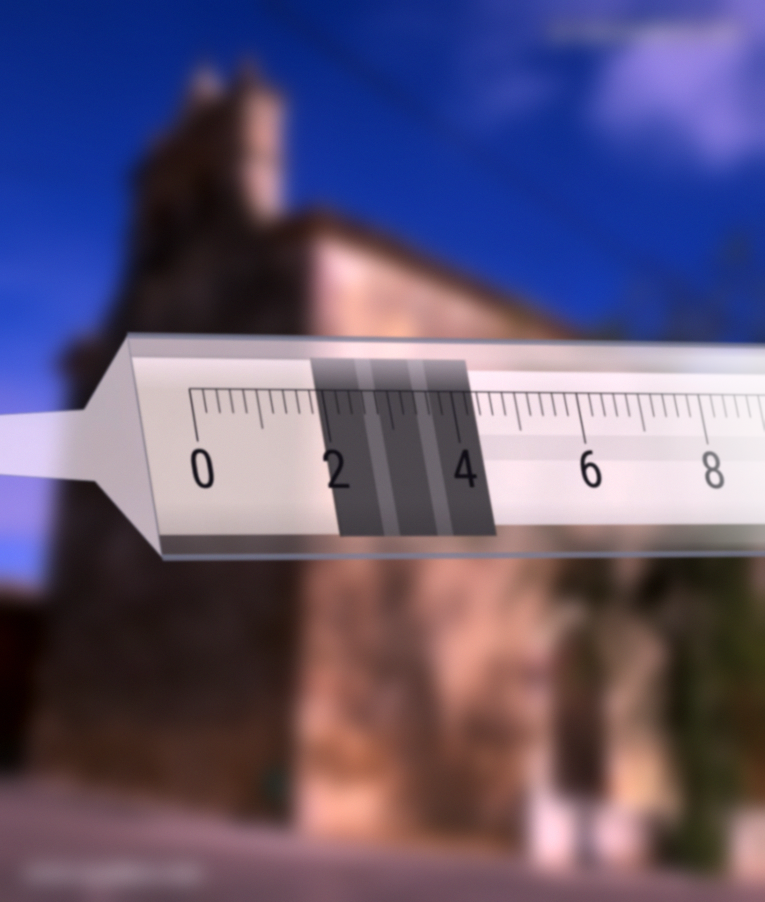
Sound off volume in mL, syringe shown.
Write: 1.9 mL
